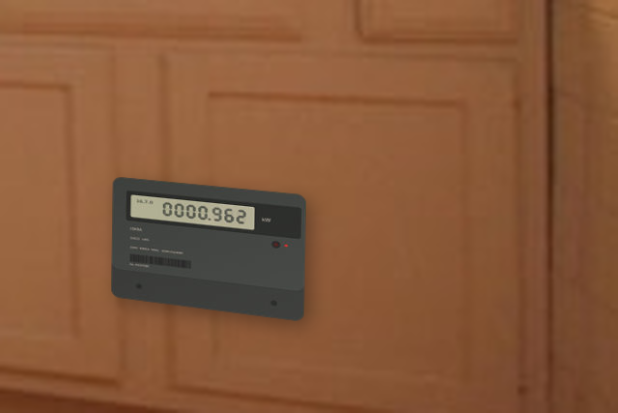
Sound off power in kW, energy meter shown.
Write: 0.962 kW
